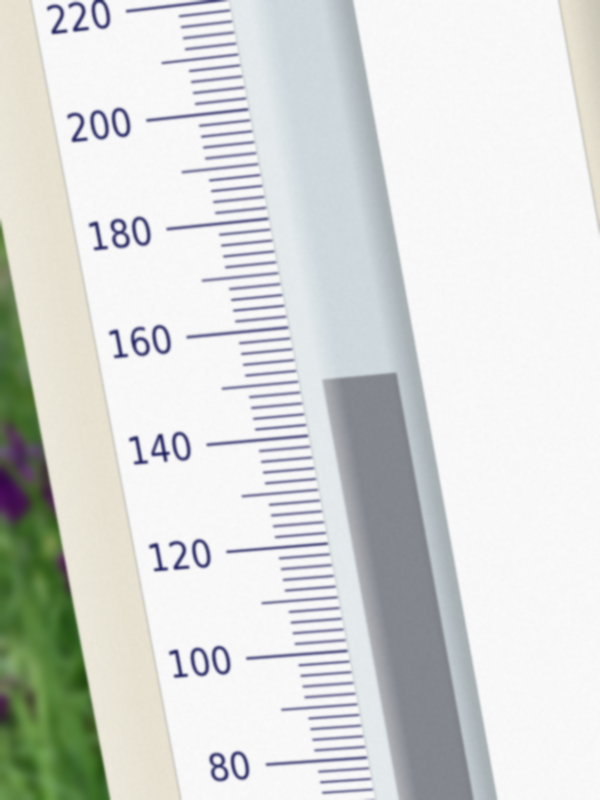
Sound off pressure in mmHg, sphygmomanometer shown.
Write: 150 mmHg
